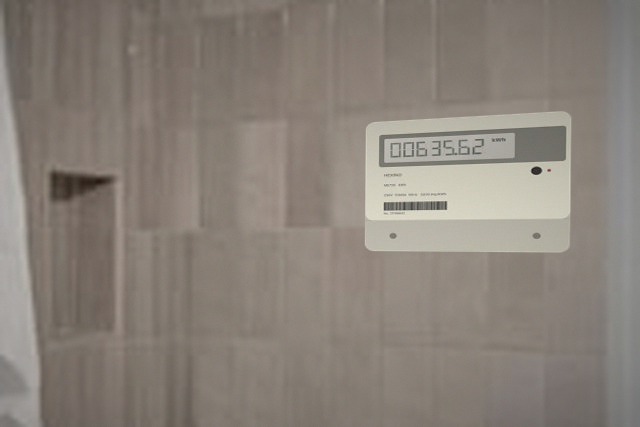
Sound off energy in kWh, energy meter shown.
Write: 635.62 kWh
